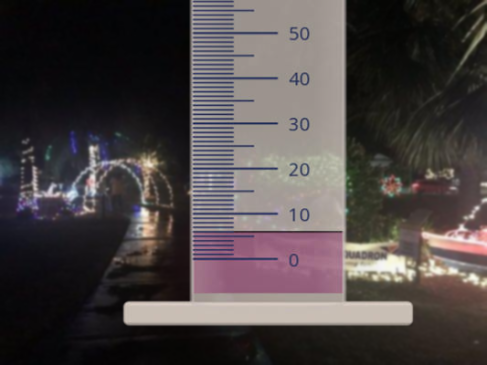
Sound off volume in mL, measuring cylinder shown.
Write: 6 mL
